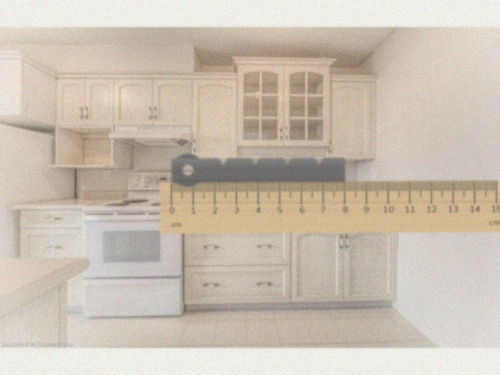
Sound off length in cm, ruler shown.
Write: 8 cm
